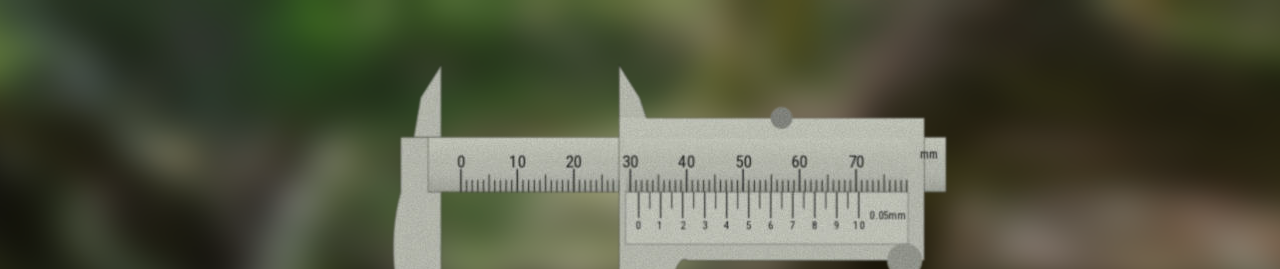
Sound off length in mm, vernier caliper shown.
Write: 31.5 mm
